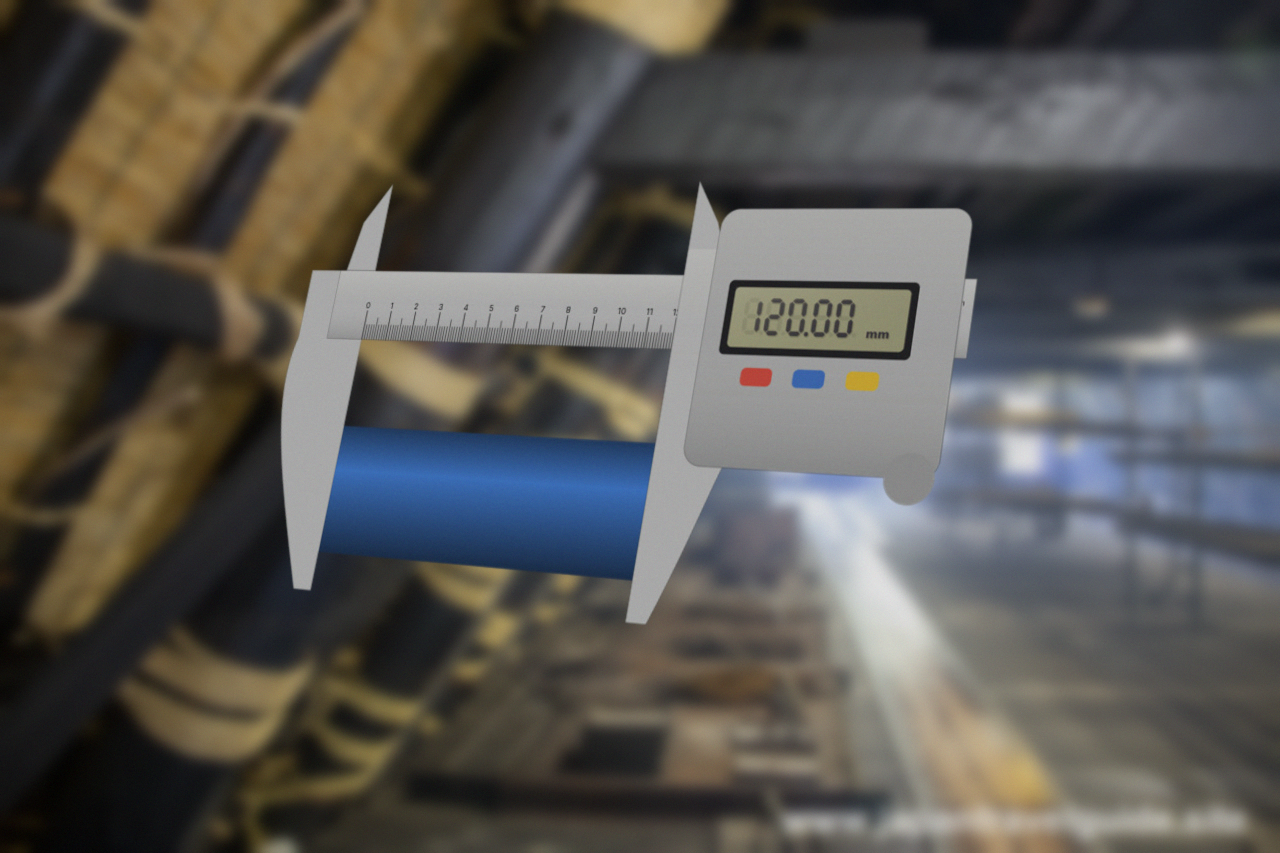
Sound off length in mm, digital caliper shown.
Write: 120.00 mm
